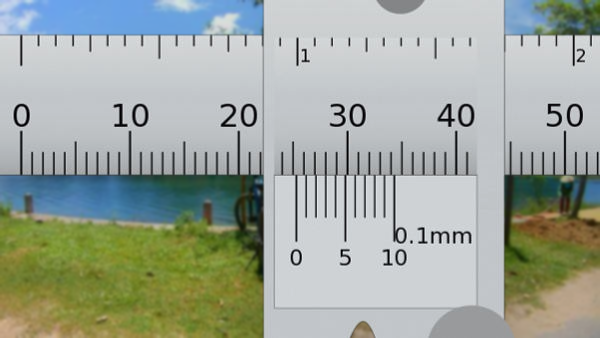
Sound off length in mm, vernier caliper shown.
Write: 25.3 mm
